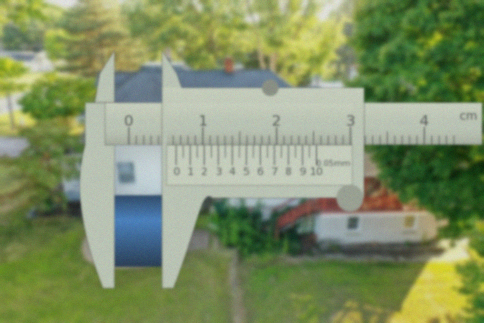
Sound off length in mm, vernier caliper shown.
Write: 6.4 mm
